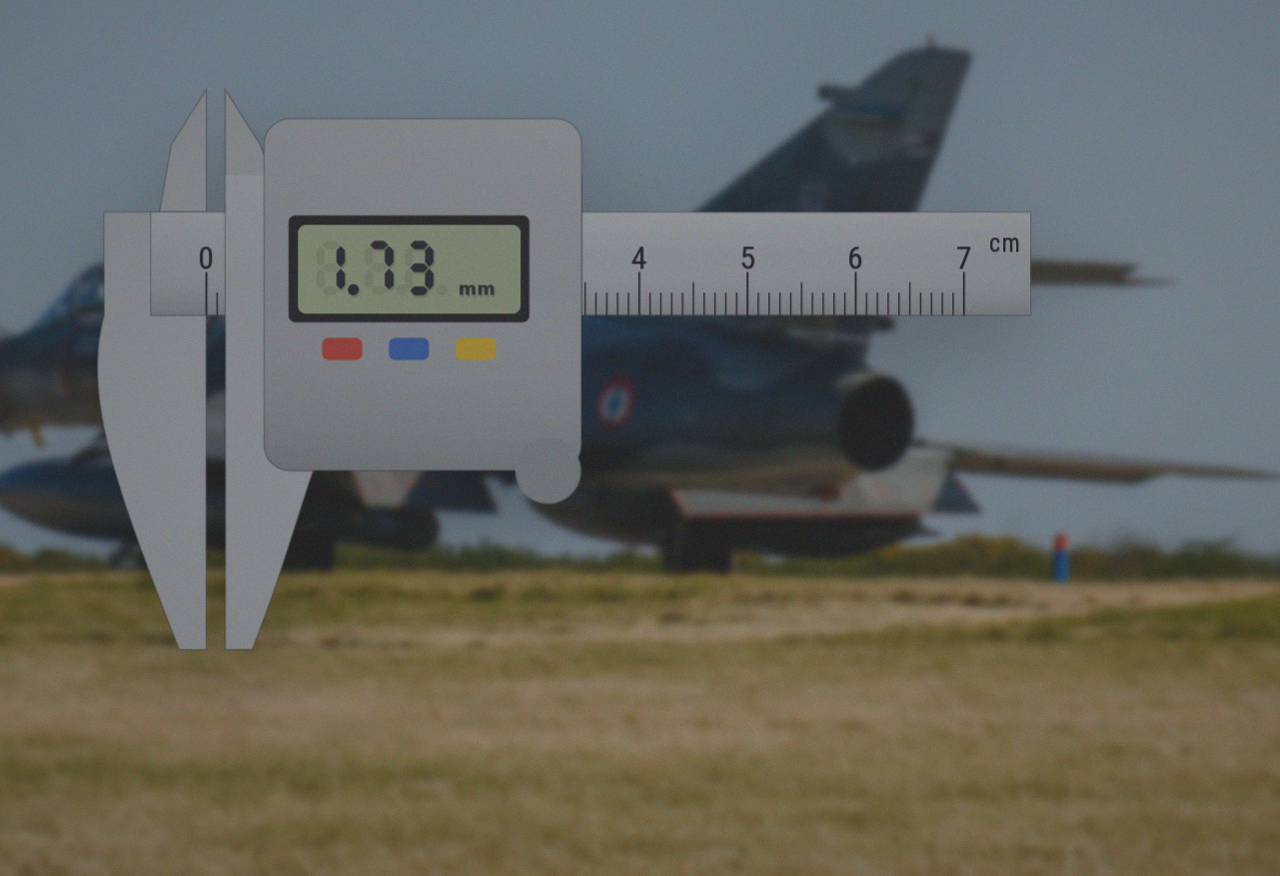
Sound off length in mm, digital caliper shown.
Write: 1.73 mm
